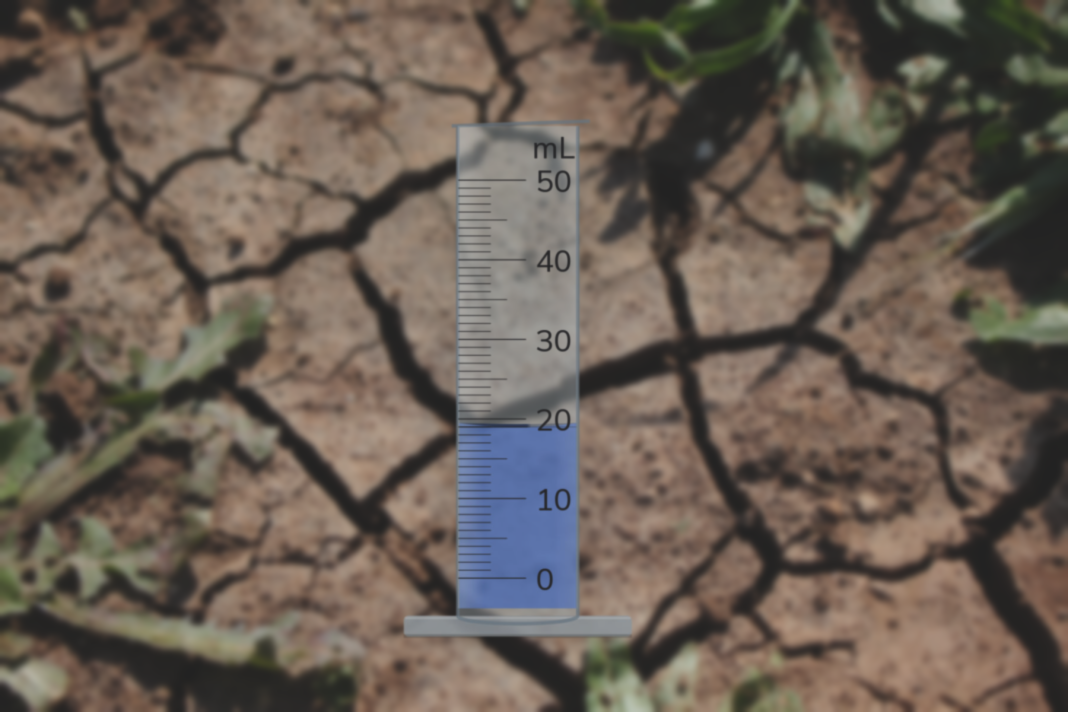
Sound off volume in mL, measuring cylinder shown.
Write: 19 mL
